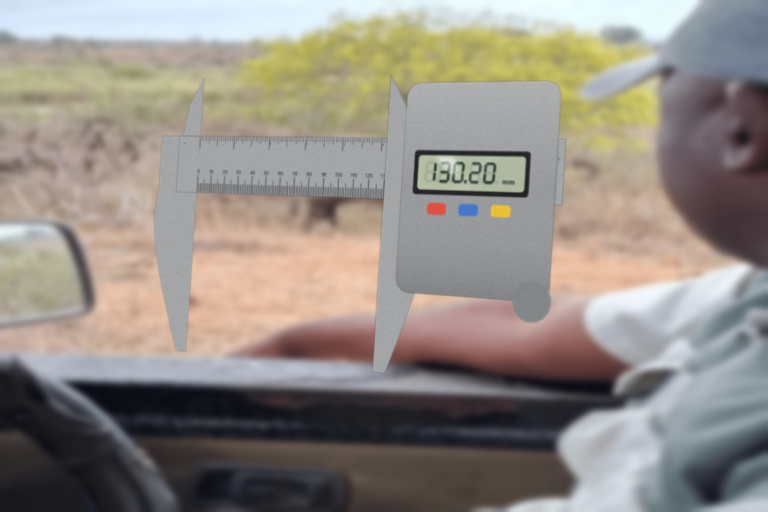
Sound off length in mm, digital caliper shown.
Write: 130.20 mm
